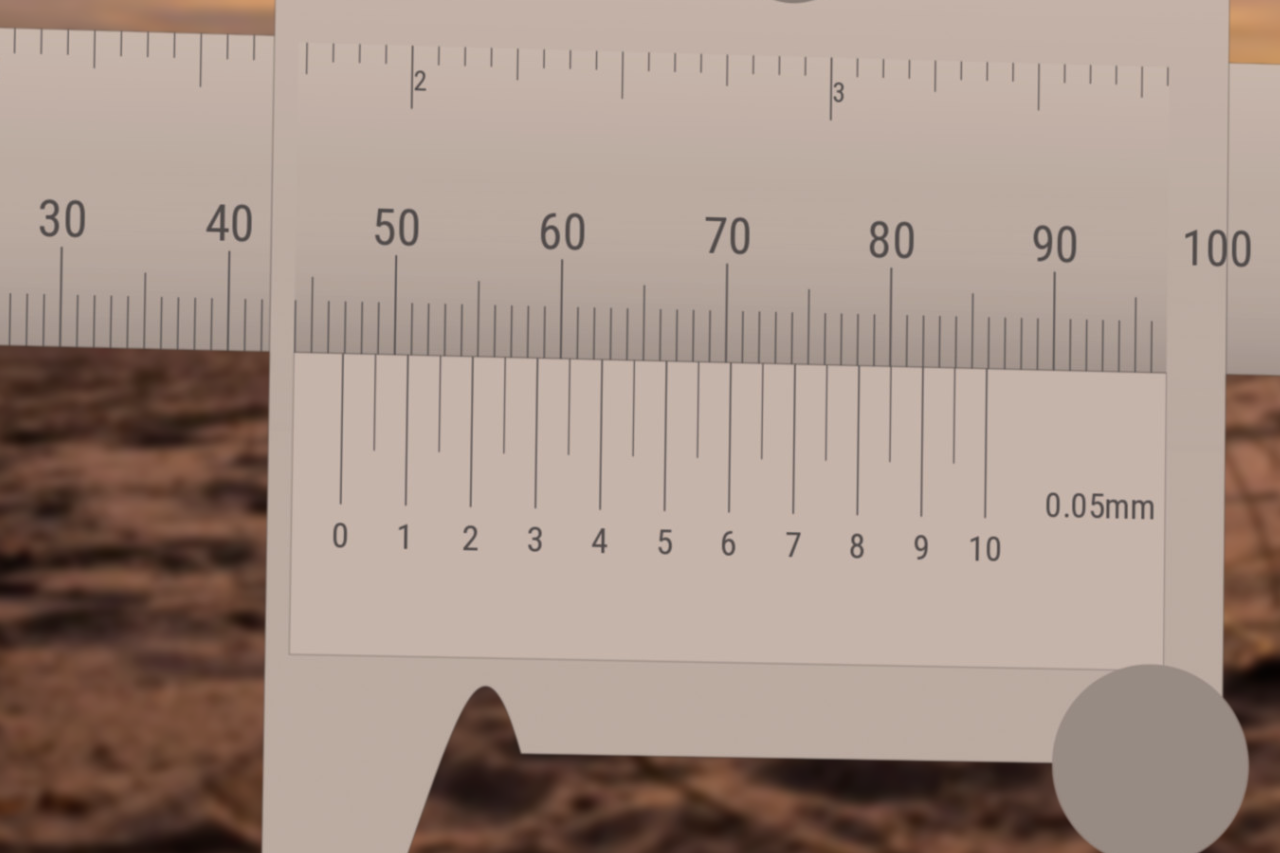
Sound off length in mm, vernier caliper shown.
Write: 46.9 mm
